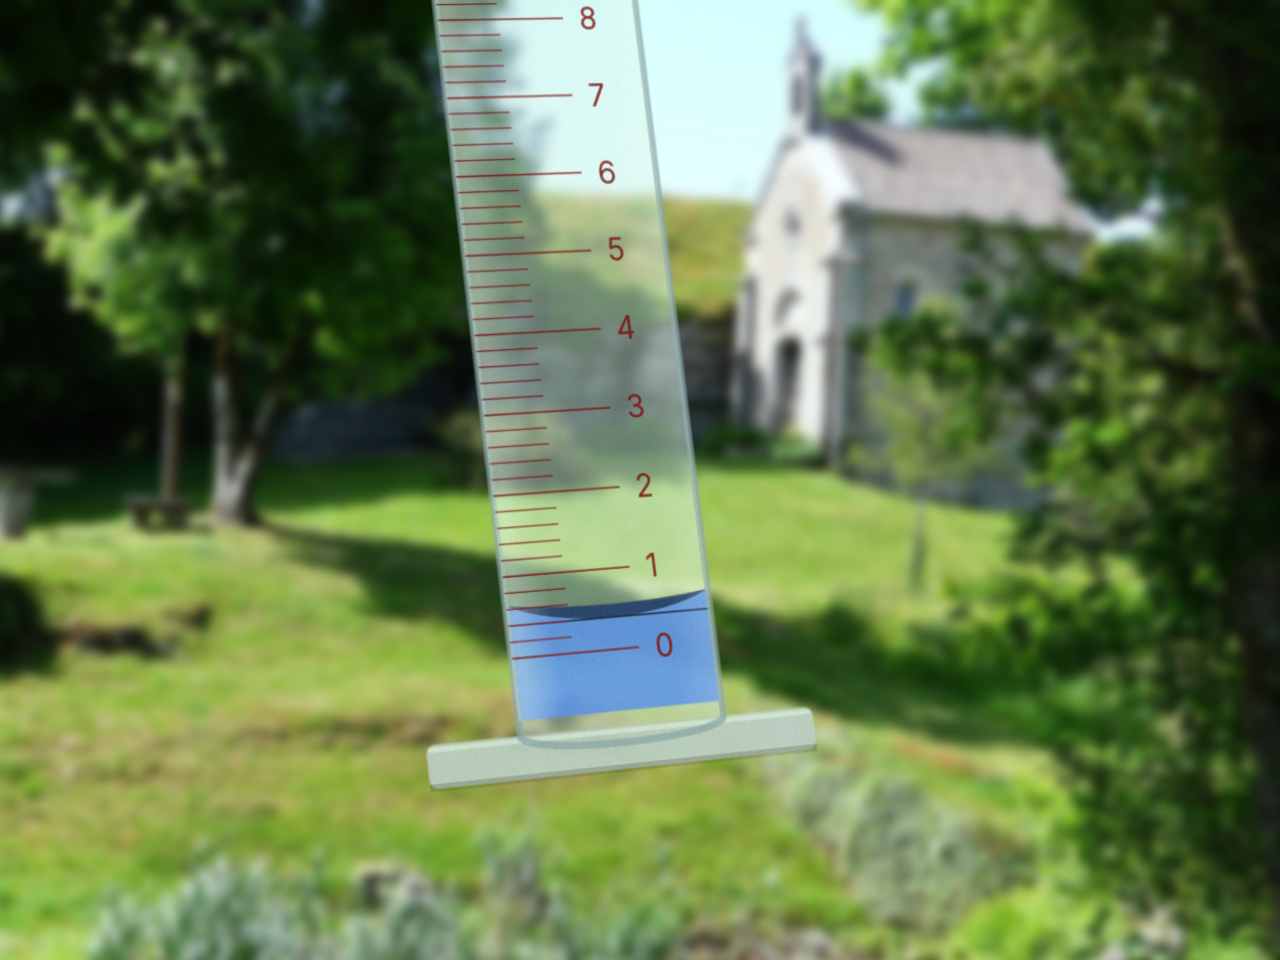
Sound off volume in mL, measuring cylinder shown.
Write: 0.4 mL
